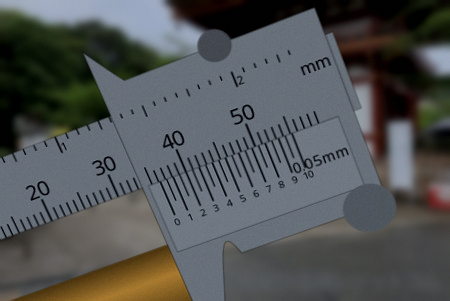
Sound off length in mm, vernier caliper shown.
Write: 36.2 mm
